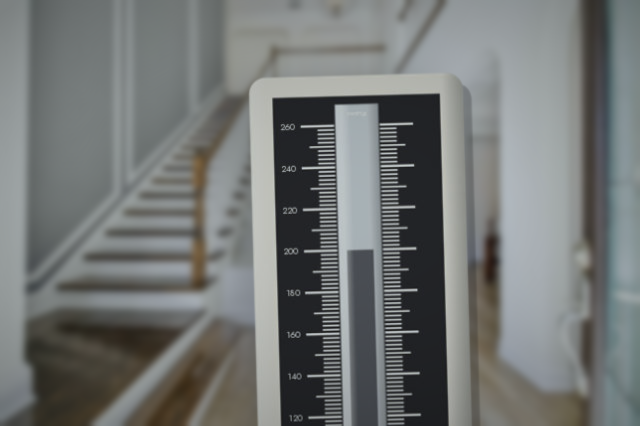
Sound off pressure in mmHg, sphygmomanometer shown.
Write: 200 mmHg
